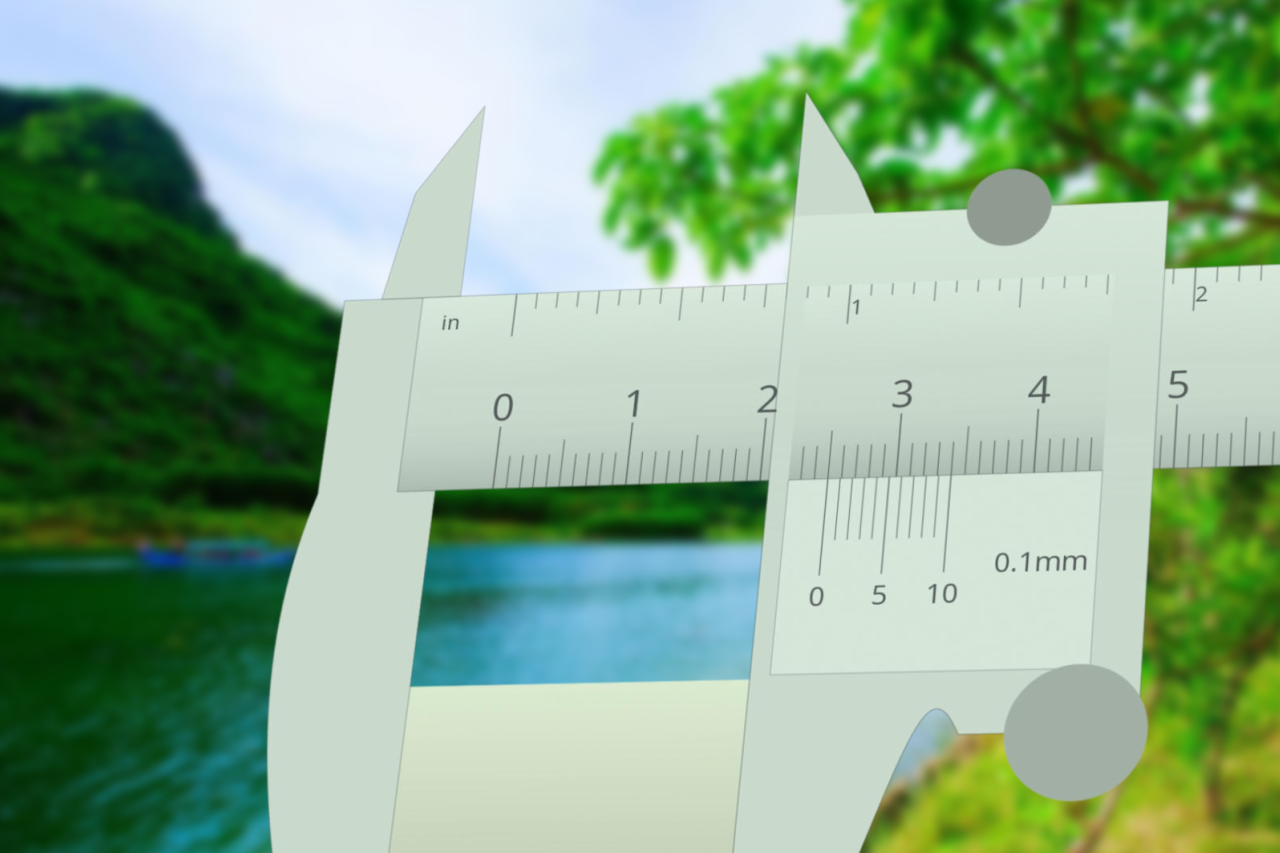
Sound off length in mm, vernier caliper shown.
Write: 25.0 mm
